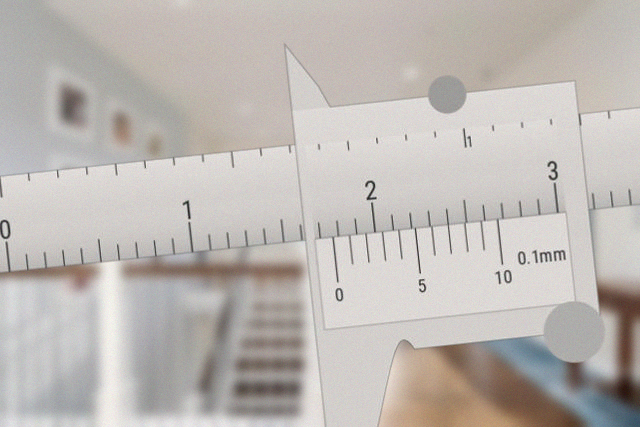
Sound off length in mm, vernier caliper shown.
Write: 17.7 mm
